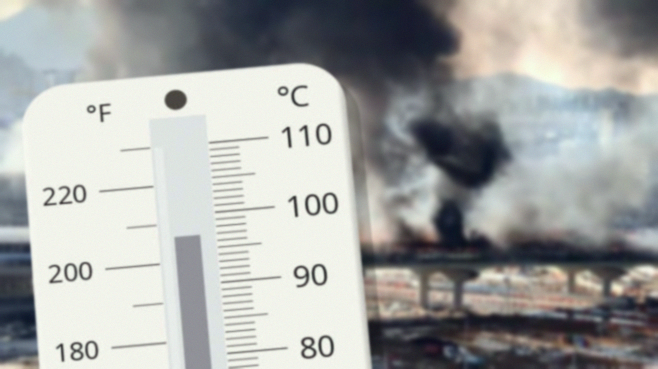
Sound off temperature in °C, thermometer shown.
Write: 97 °C
